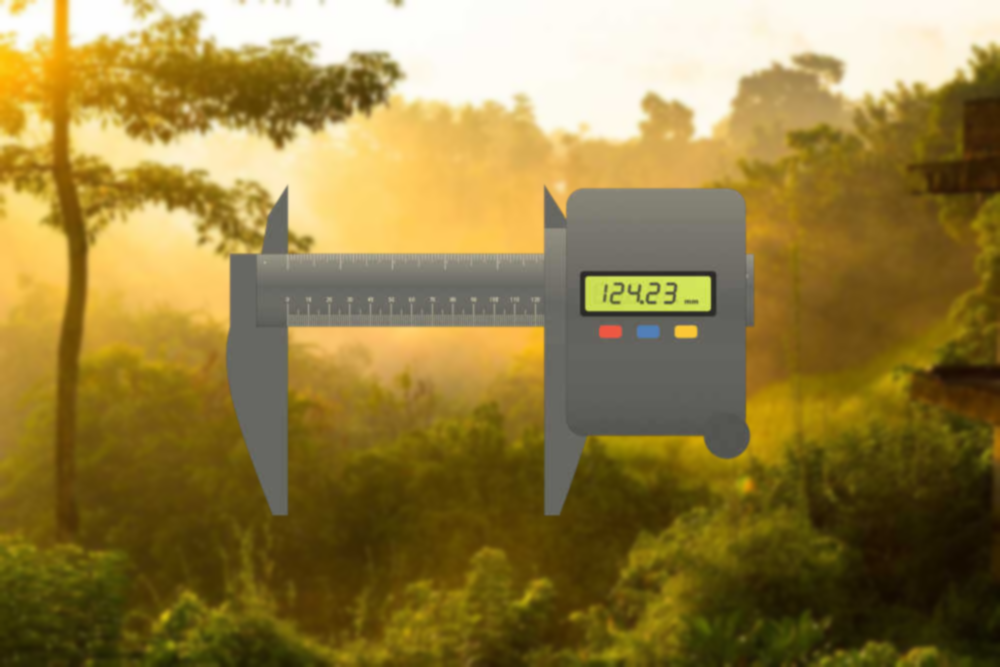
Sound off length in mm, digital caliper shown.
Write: 124.23 mm
